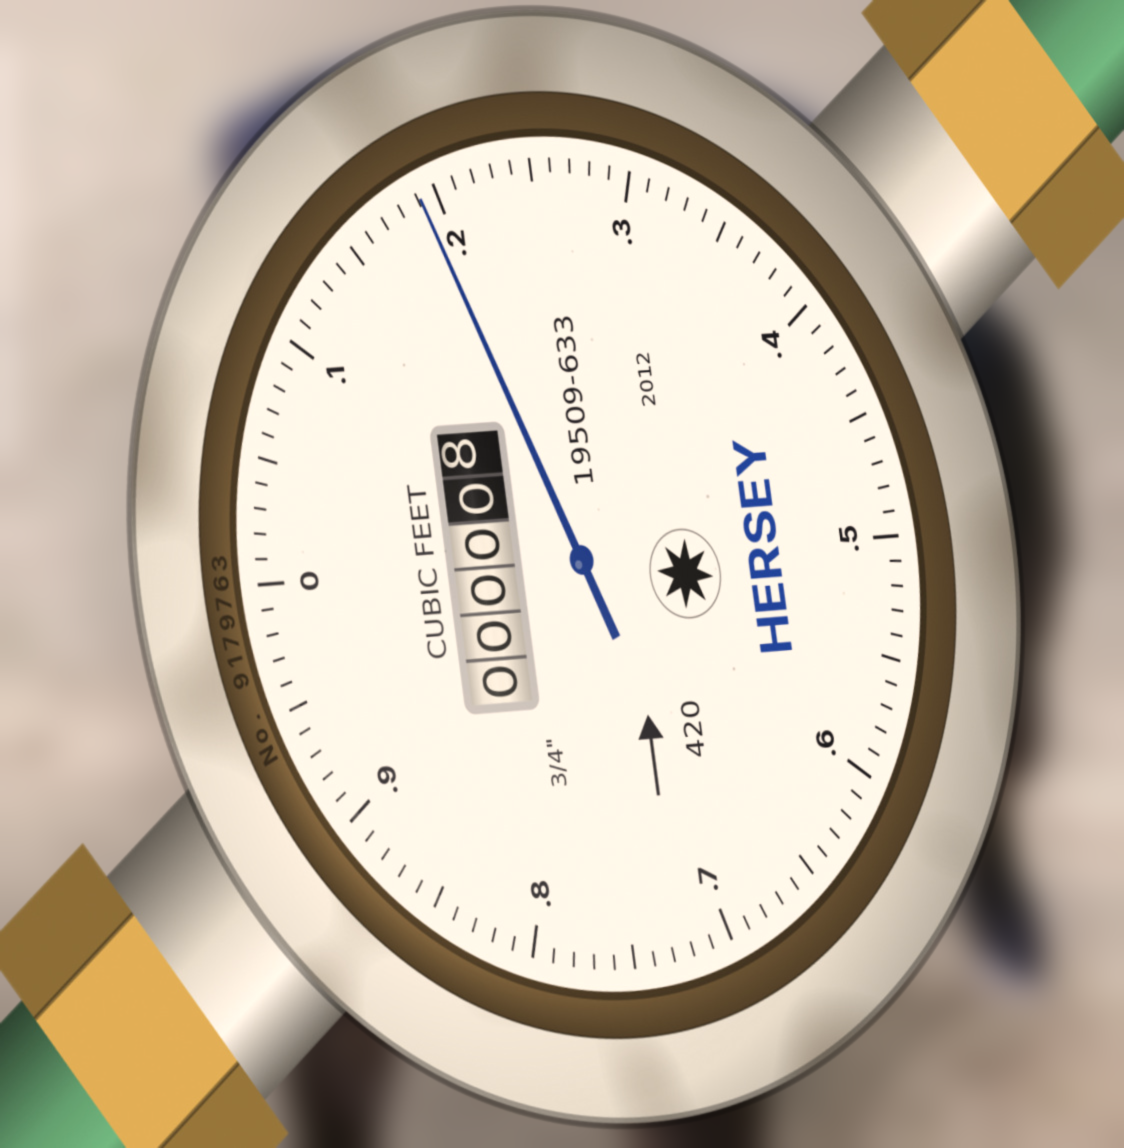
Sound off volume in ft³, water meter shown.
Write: 8.19 ft³
